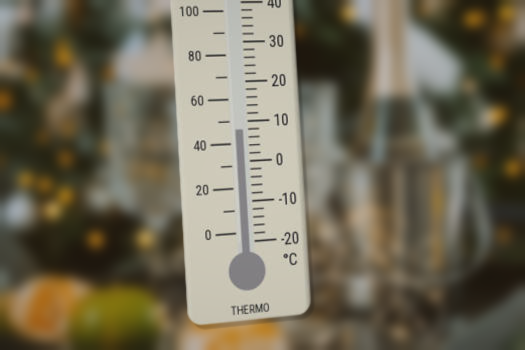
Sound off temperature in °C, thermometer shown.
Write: 8 °C
